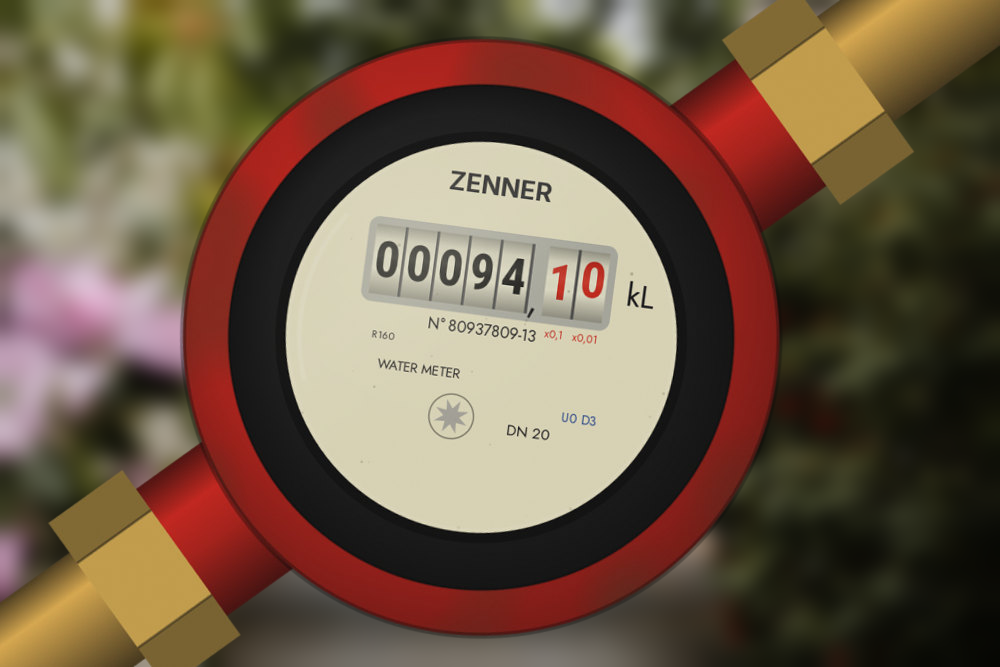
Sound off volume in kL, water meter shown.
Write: 94.10 kL
